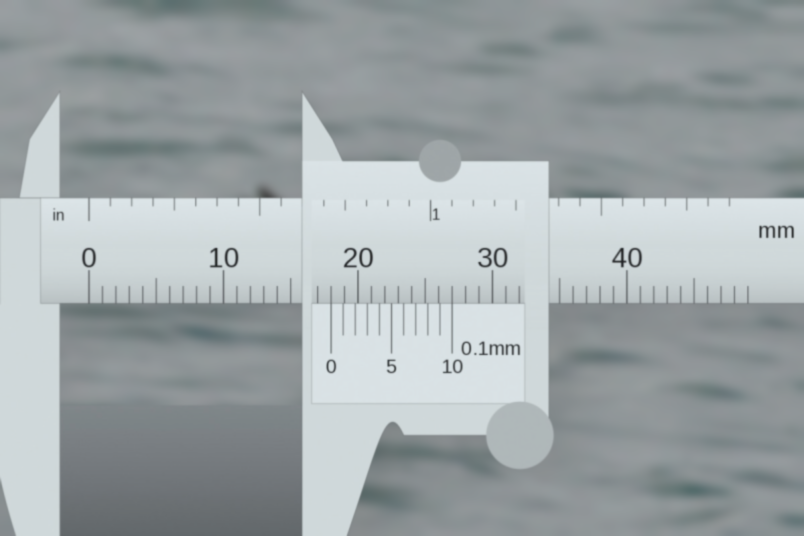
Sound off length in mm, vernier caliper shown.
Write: 18.0 mm
